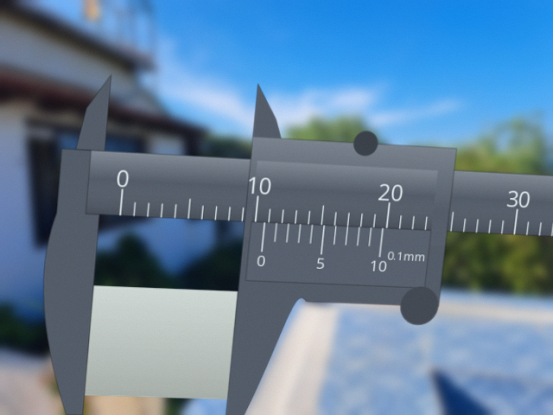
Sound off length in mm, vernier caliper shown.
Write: 10.7 mm
